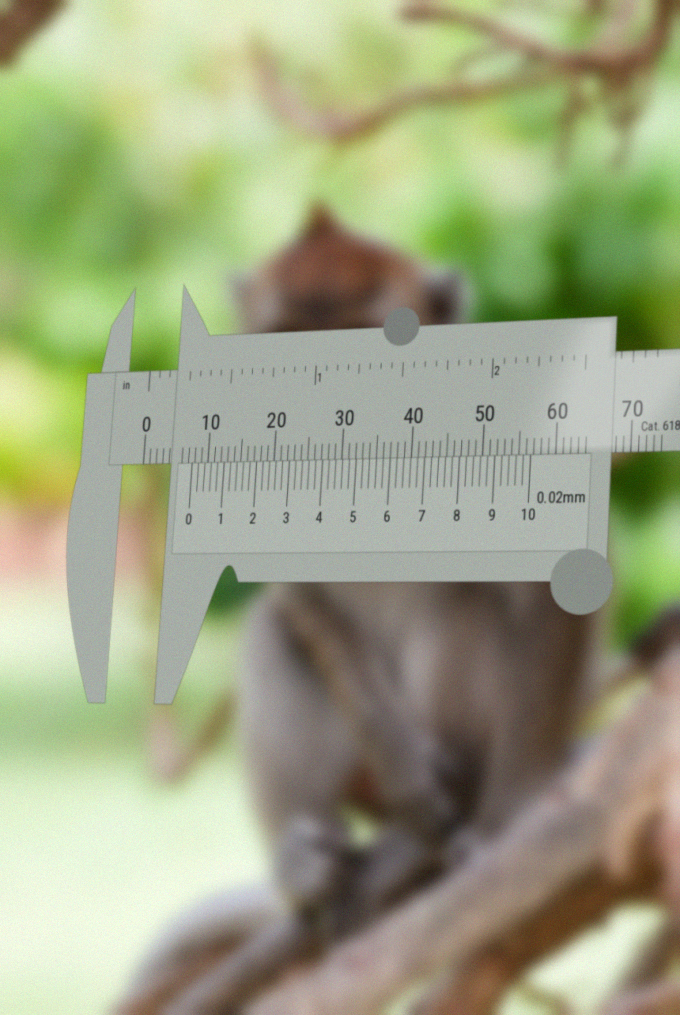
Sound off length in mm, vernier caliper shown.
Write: 7.6 mm
